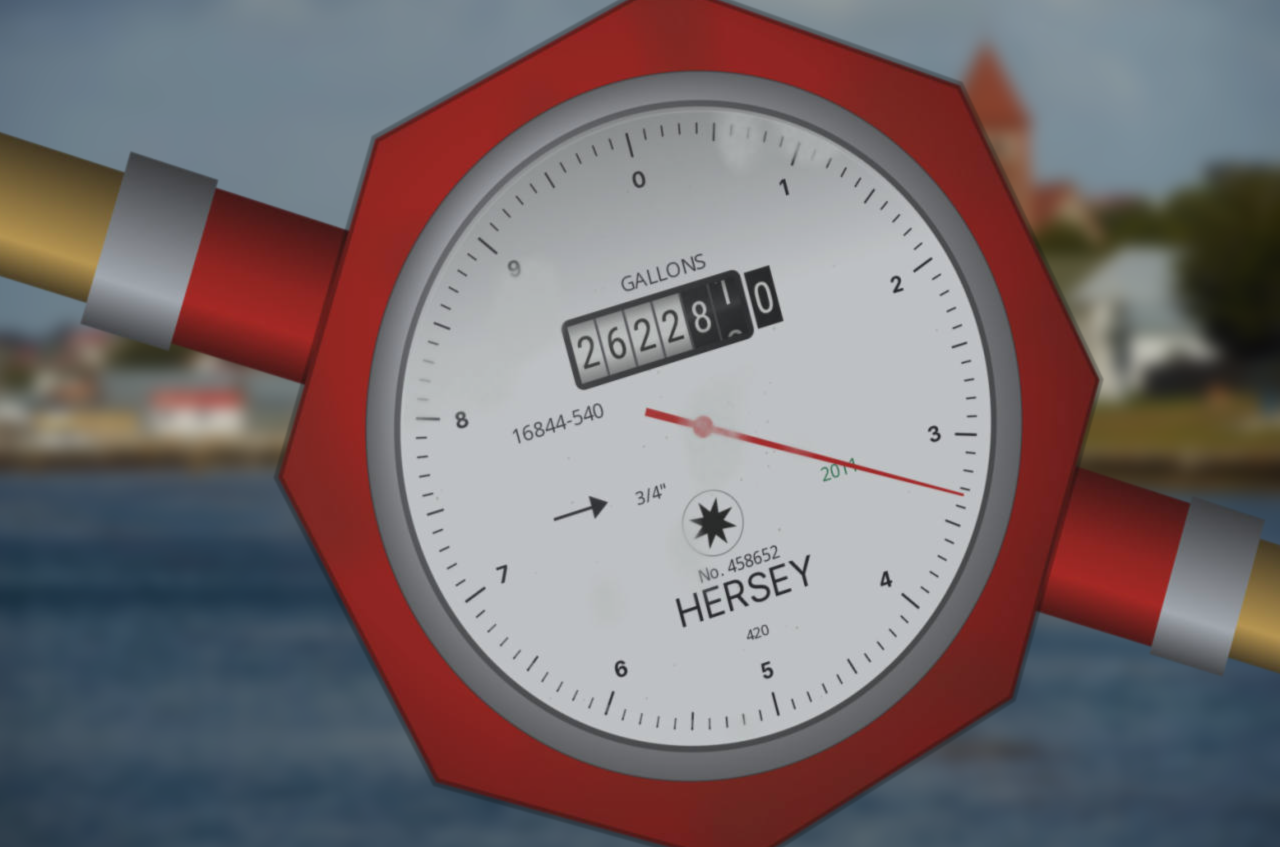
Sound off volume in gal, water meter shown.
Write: 2622813.3 gal
